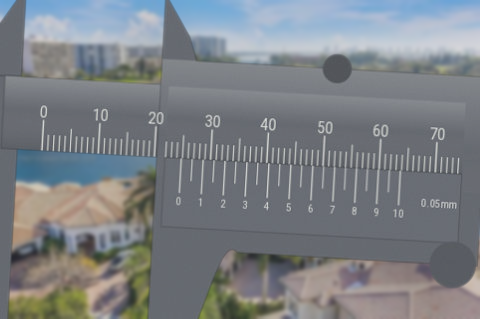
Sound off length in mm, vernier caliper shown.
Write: 24.8 mm
